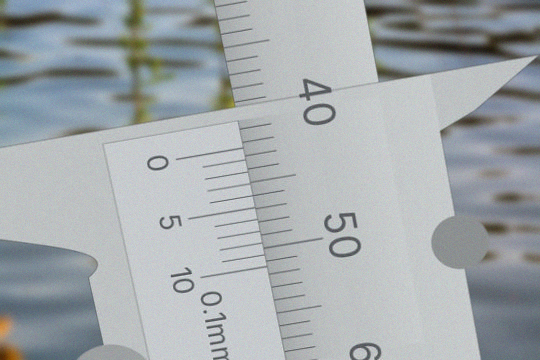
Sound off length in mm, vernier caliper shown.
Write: 42.4 mm
